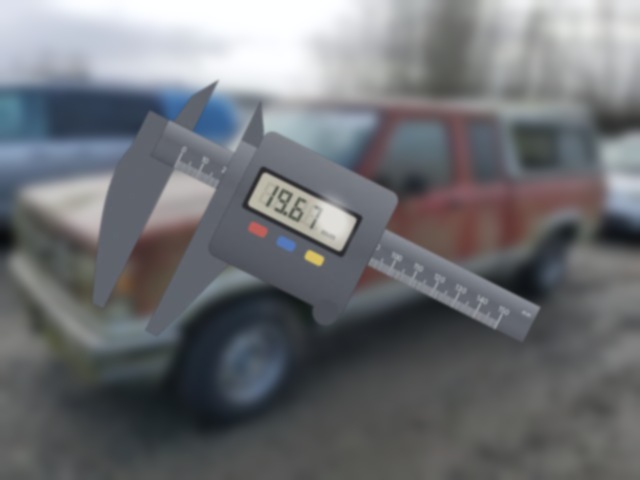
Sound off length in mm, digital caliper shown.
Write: 19.67 mm
